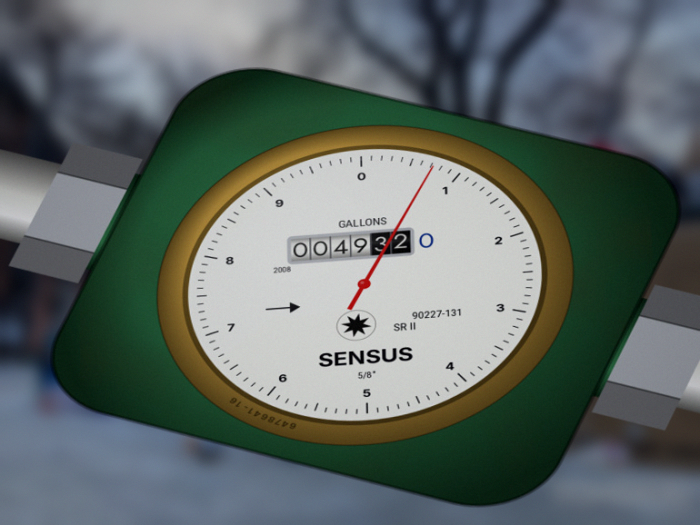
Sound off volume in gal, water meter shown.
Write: 49320.7 gal
